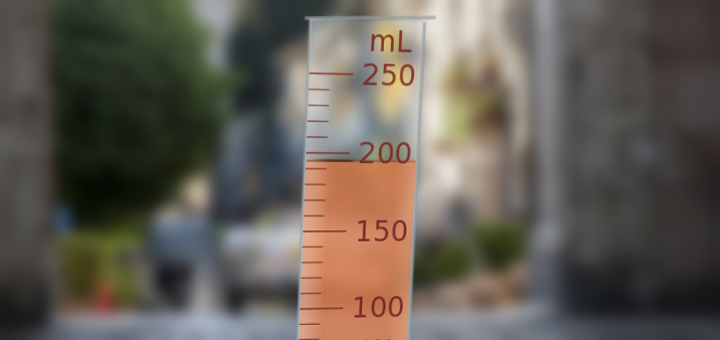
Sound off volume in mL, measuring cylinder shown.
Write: 195 mL
